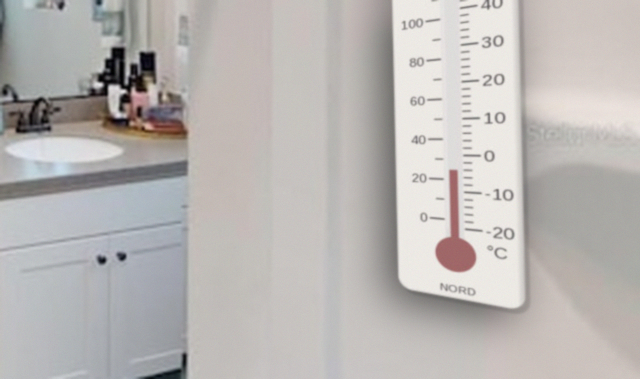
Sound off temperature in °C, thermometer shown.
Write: -4 °C
